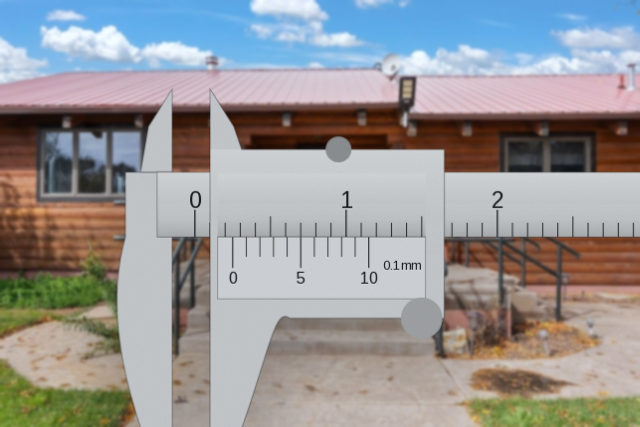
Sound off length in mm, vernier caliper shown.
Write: 2.5 mm
